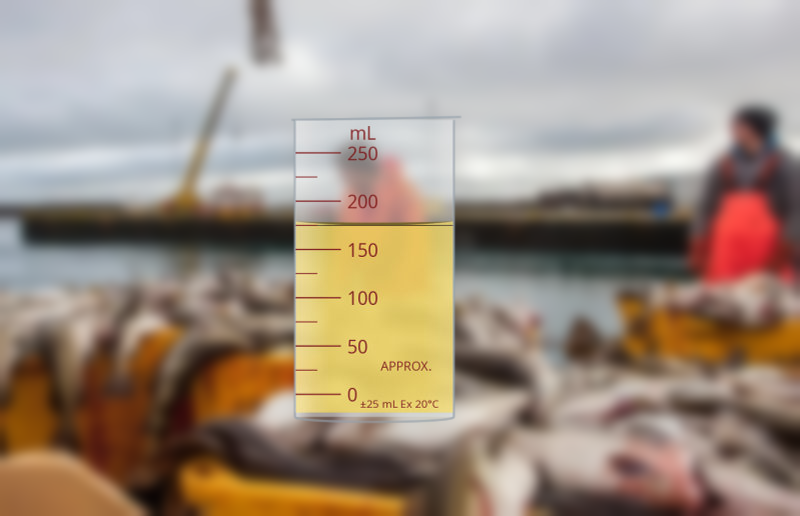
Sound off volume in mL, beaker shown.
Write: 175 mL
